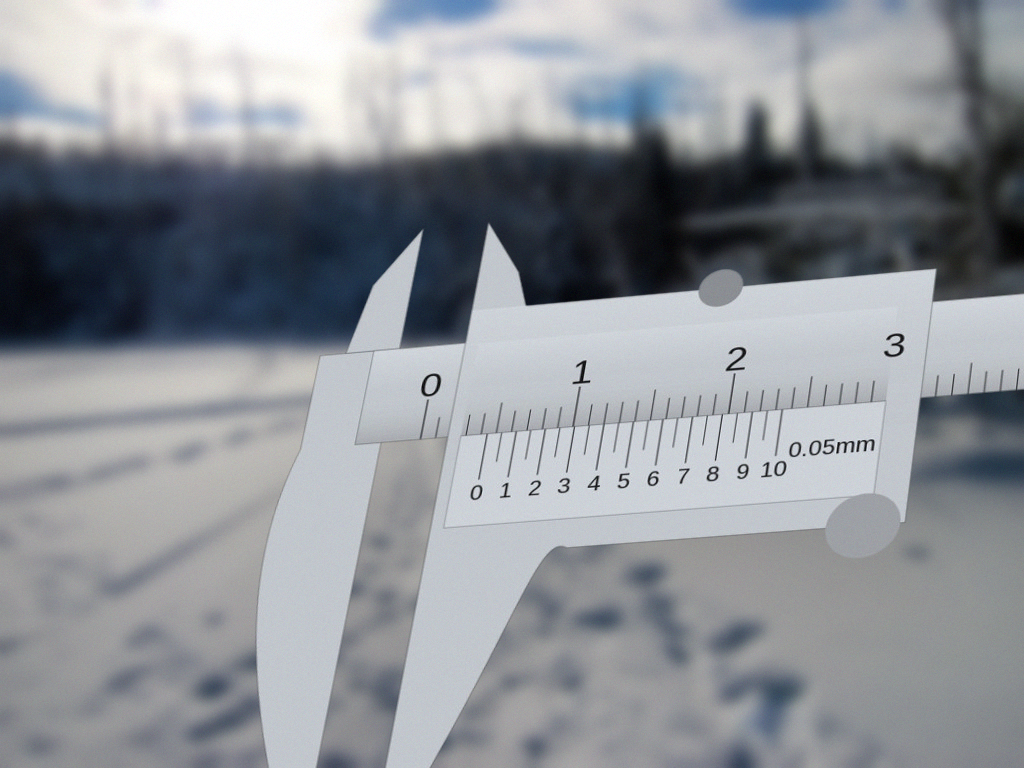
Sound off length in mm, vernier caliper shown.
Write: 4.4 mm
